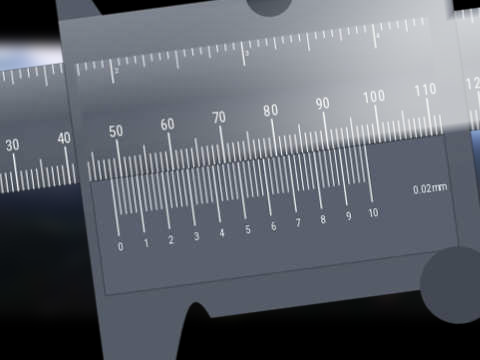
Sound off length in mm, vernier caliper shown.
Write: 48.0 mm
